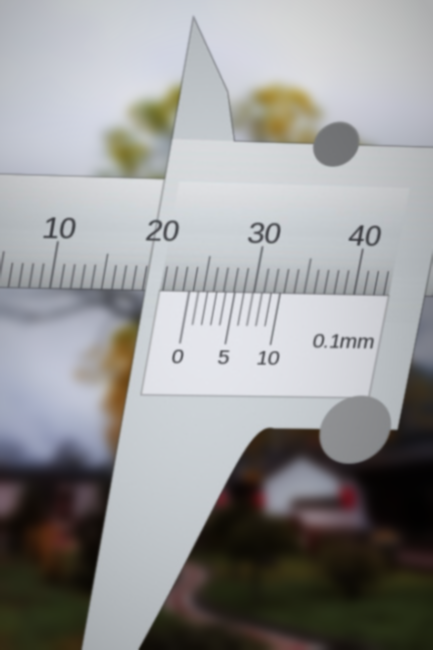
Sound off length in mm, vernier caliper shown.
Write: 23.6 mm
